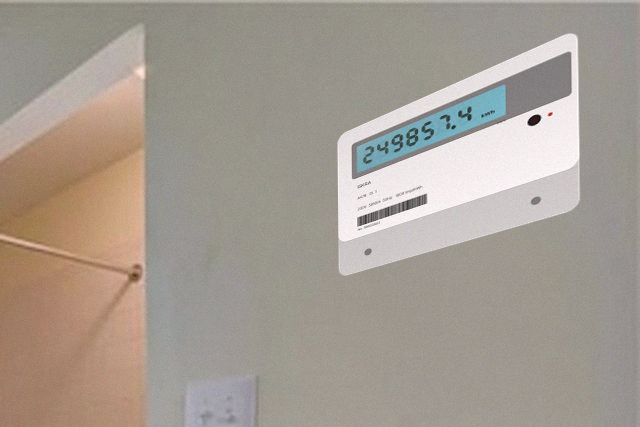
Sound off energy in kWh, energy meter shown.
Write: 249857.4 kWh
